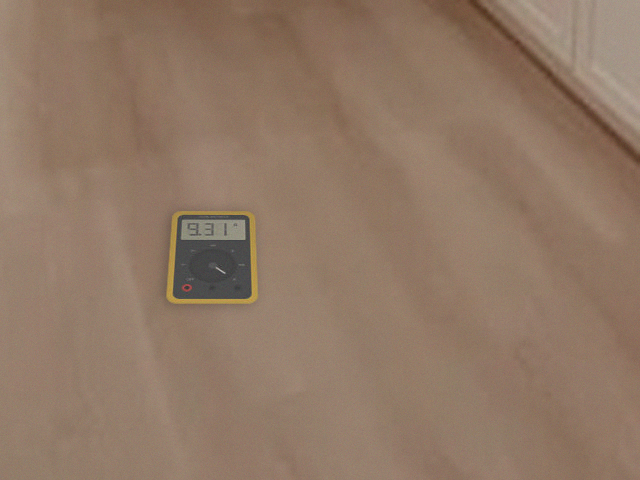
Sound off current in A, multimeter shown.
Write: 9.31 A
